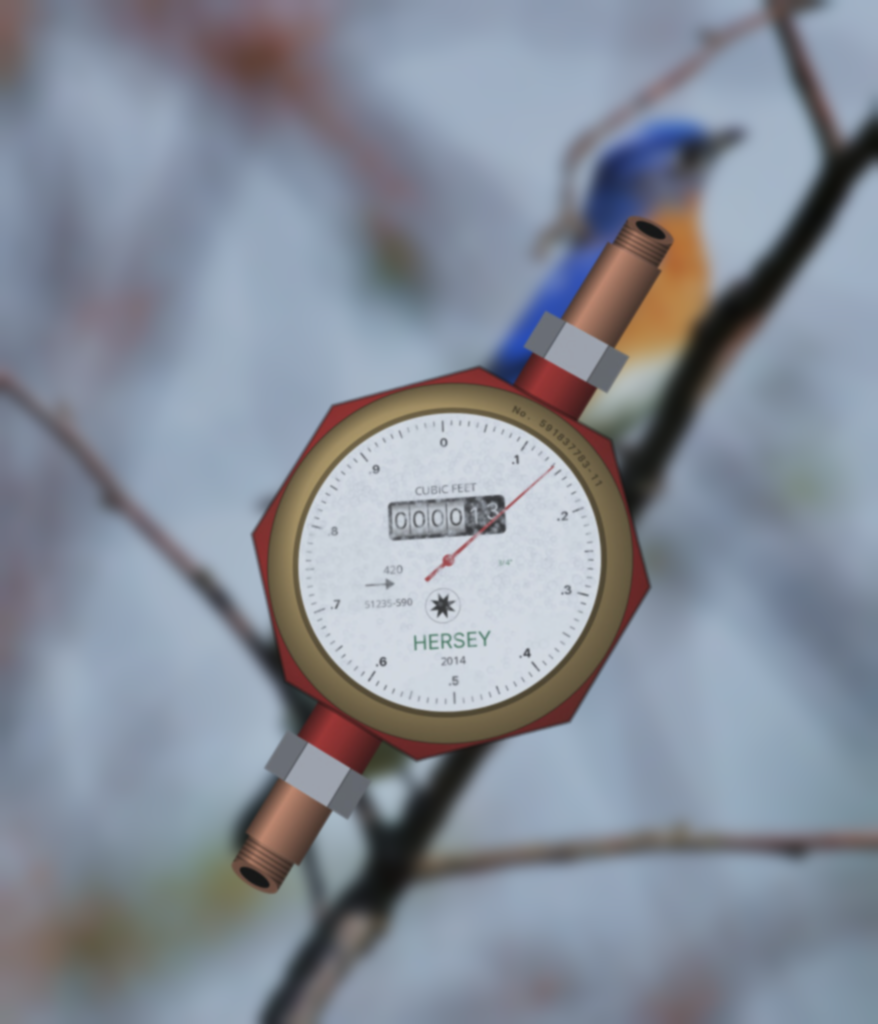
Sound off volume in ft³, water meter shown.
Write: 13.14 ft³
